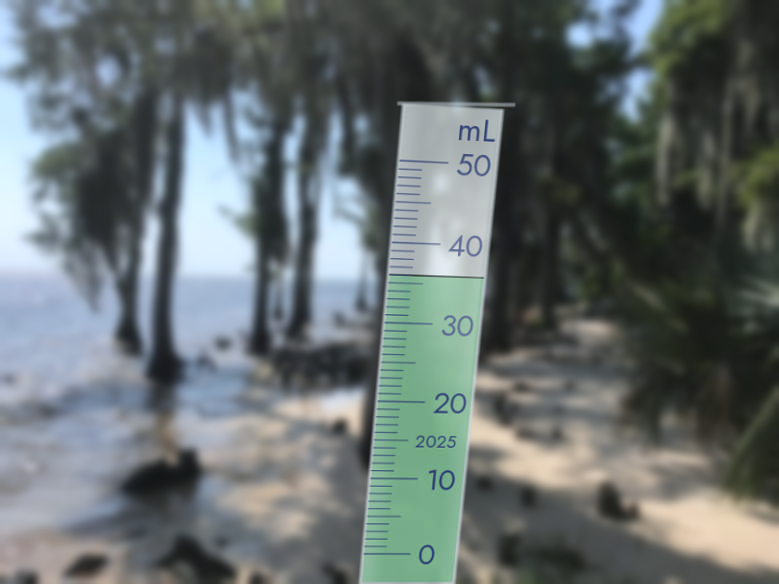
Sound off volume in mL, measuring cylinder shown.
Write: 36 mL
